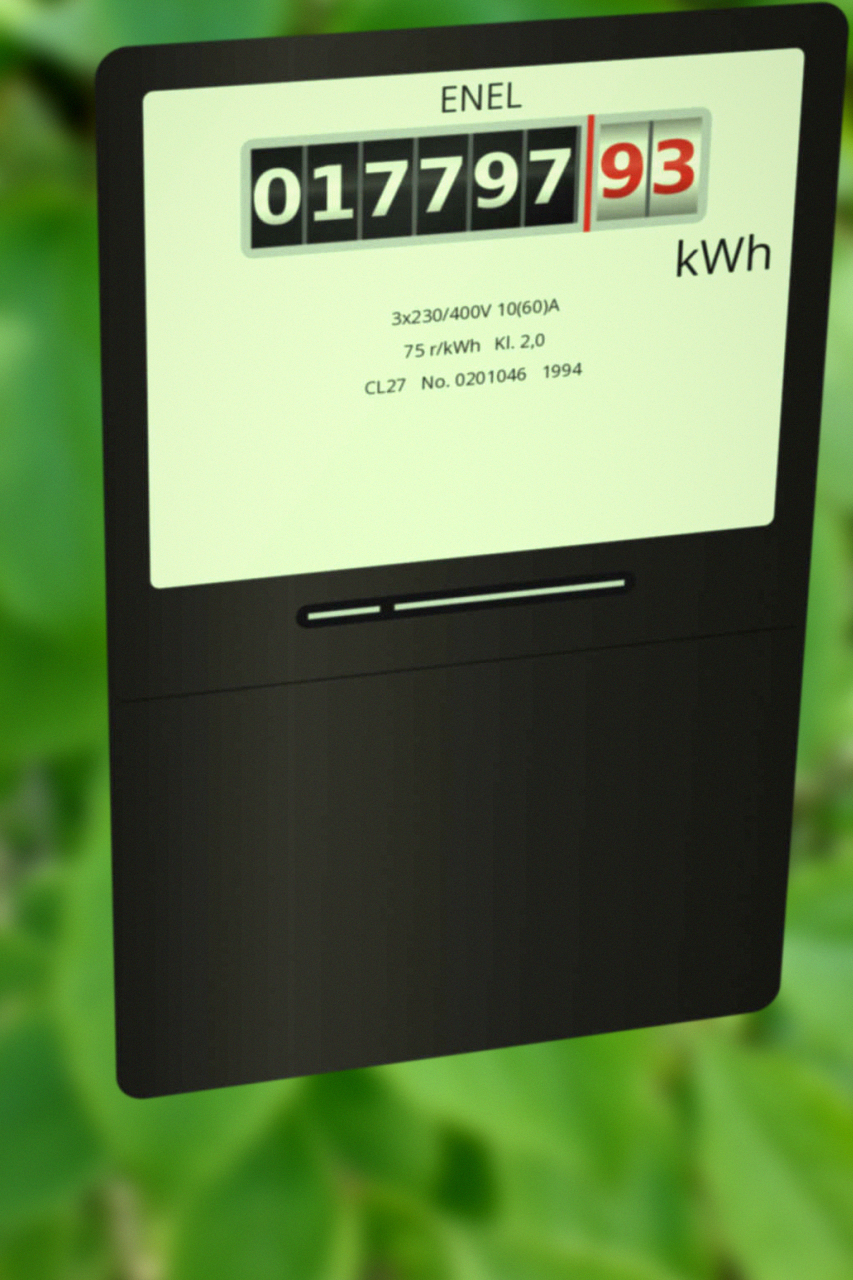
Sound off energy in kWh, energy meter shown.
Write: 17797.93 kWh
